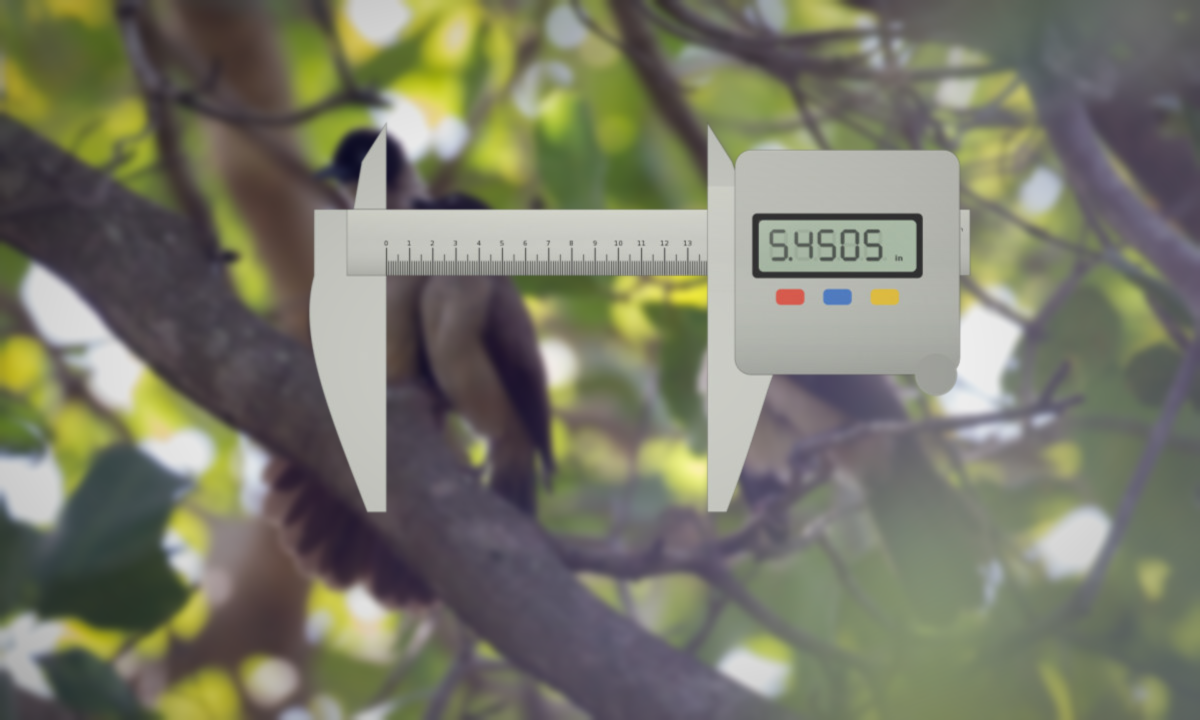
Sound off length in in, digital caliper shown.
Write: 5.4505 in
